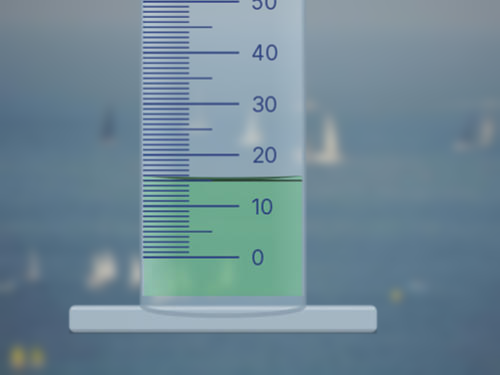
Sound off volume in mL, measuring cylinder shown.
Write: 15 mL
